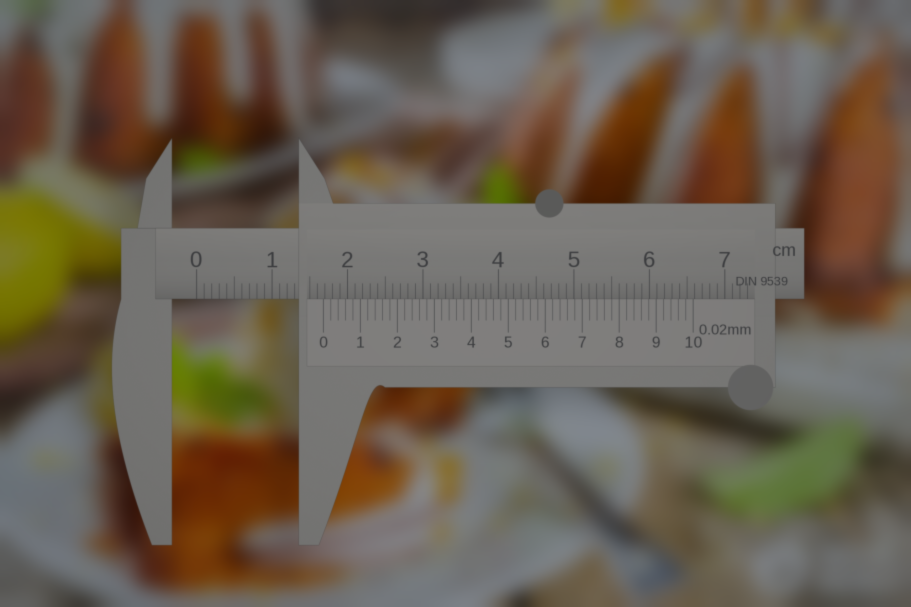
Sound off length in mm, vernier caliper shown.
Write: 16.8 mm
